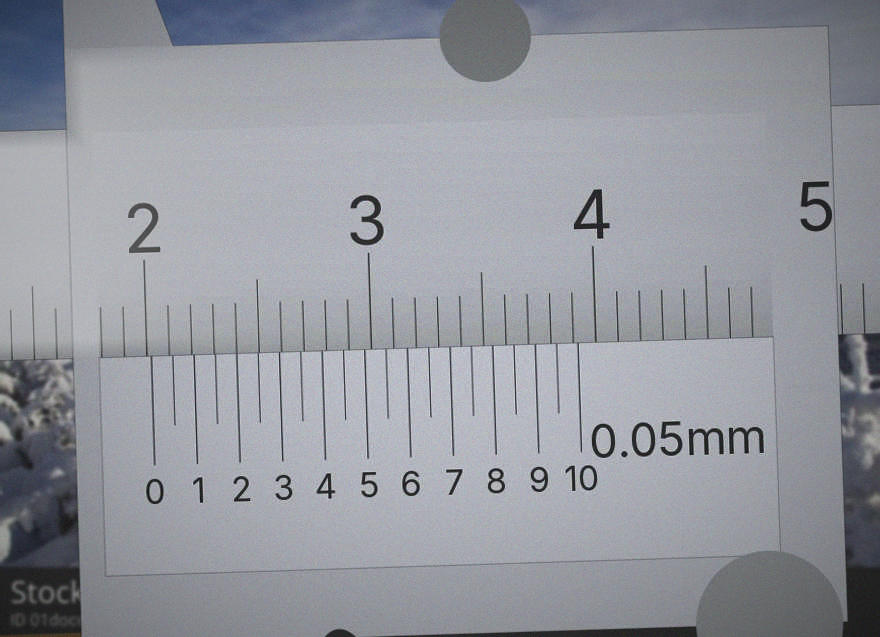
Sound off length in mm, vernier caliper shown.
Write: 20.20 mm
